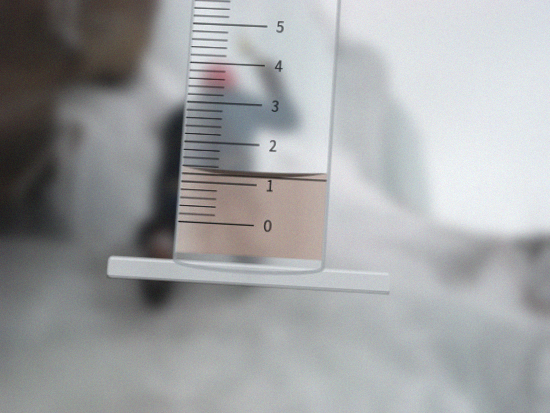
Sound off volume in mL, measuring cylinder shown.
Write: 1.2 mL
